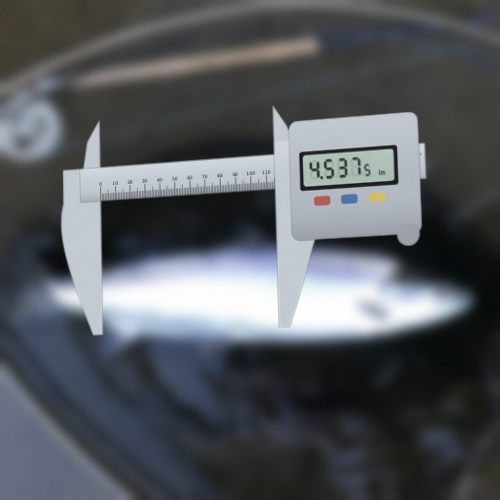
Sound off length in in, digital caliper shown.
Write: 4.5375 in
